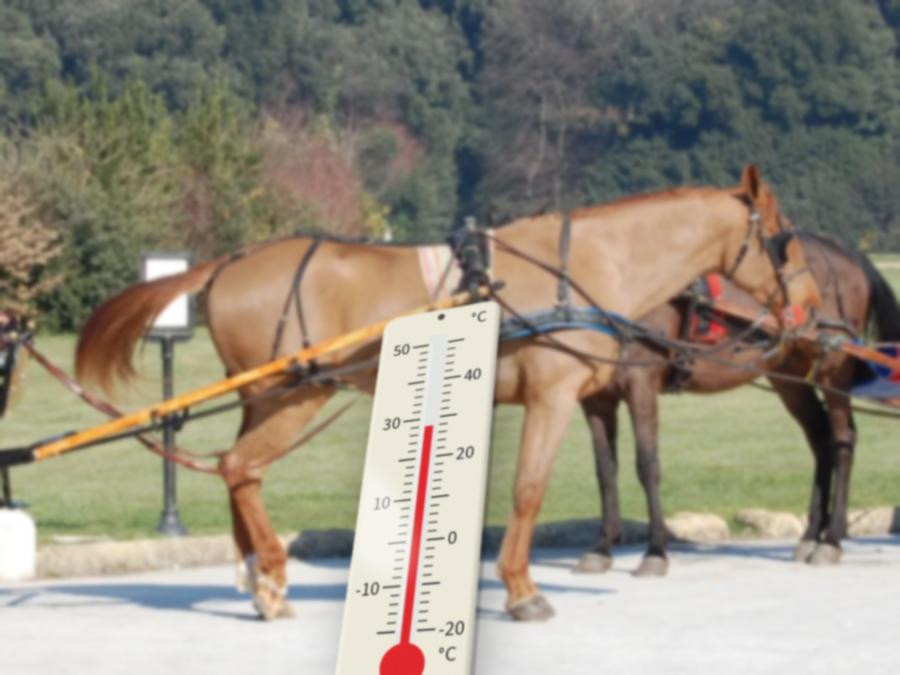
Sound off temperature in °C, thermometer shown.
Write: 28 °C
